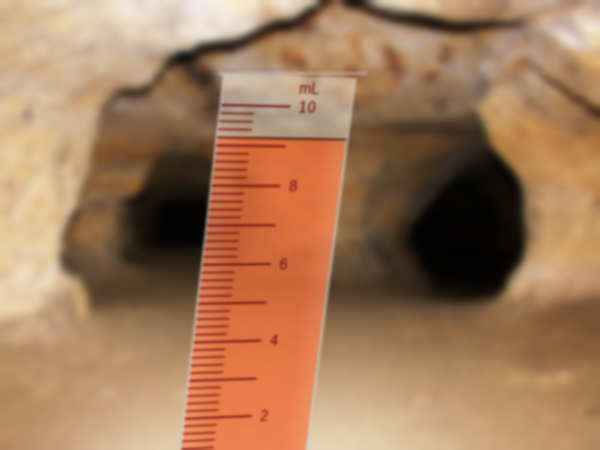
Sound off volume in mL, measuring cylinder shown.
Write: 9.2 mL
